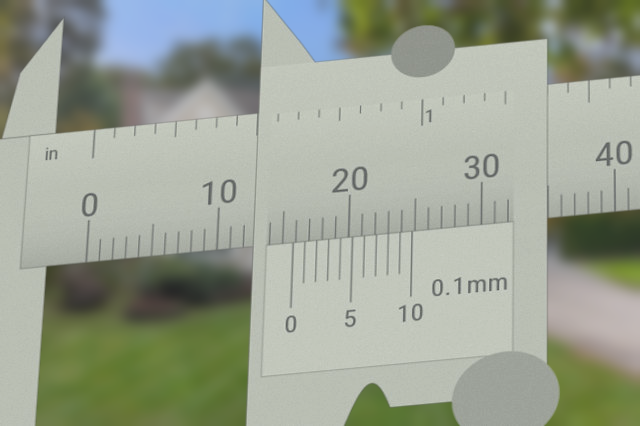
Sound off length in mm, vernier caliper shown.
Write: 15.8 mm
